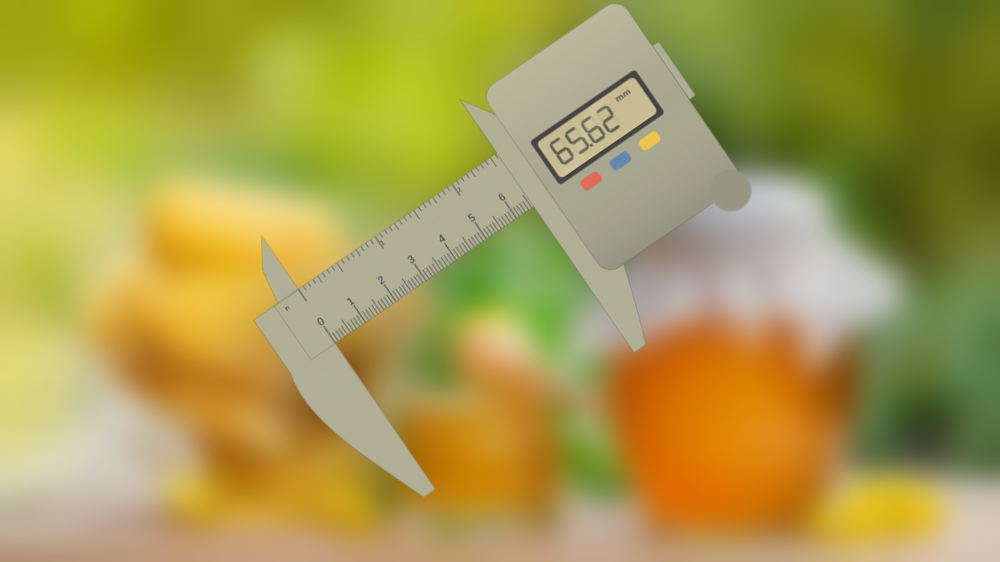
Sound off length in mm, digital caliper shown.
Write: 65.62 mm
